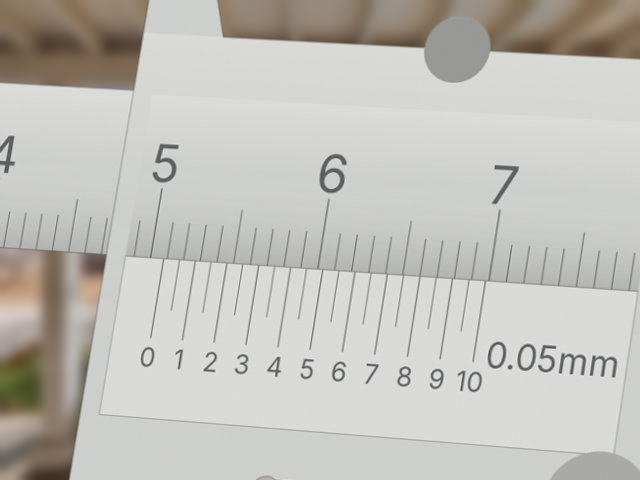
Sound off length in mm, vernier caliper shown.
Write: 50.8 mm
